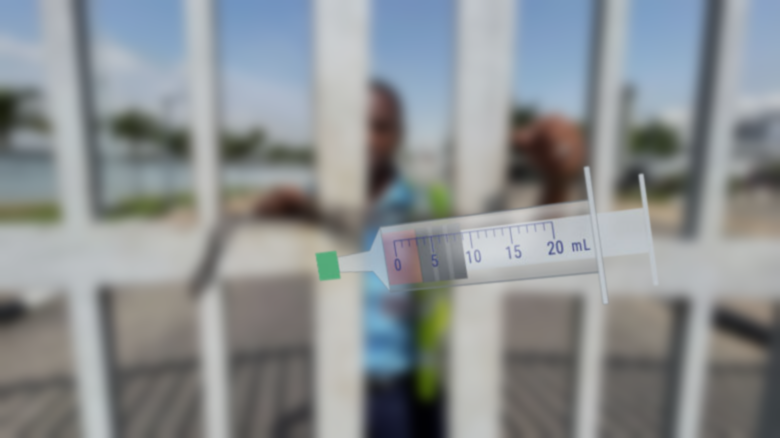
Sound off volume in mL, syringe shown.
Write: 3 mL
